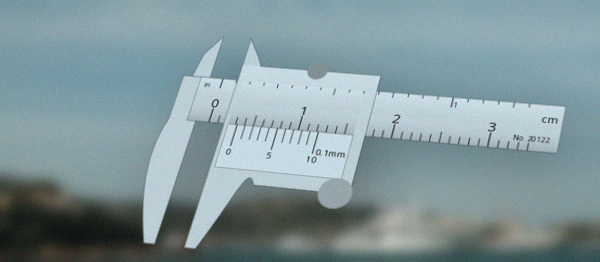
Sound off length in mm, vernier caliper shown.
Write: 3.2 mm
